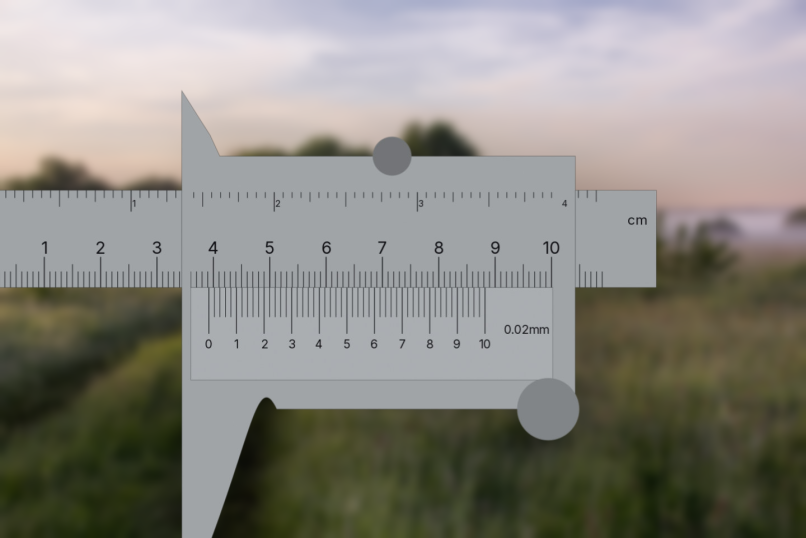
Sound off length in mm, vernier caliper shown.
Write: 39.2 mm
